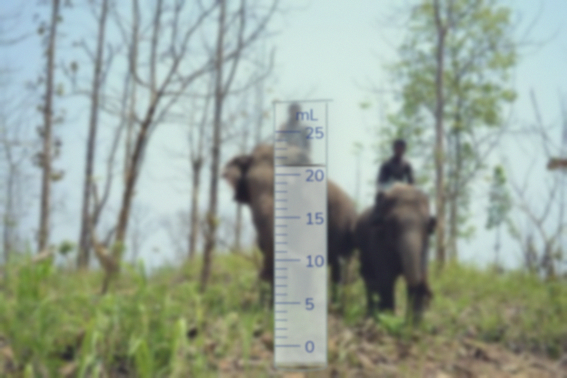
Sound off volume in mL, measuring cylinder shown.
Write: 21 mL
